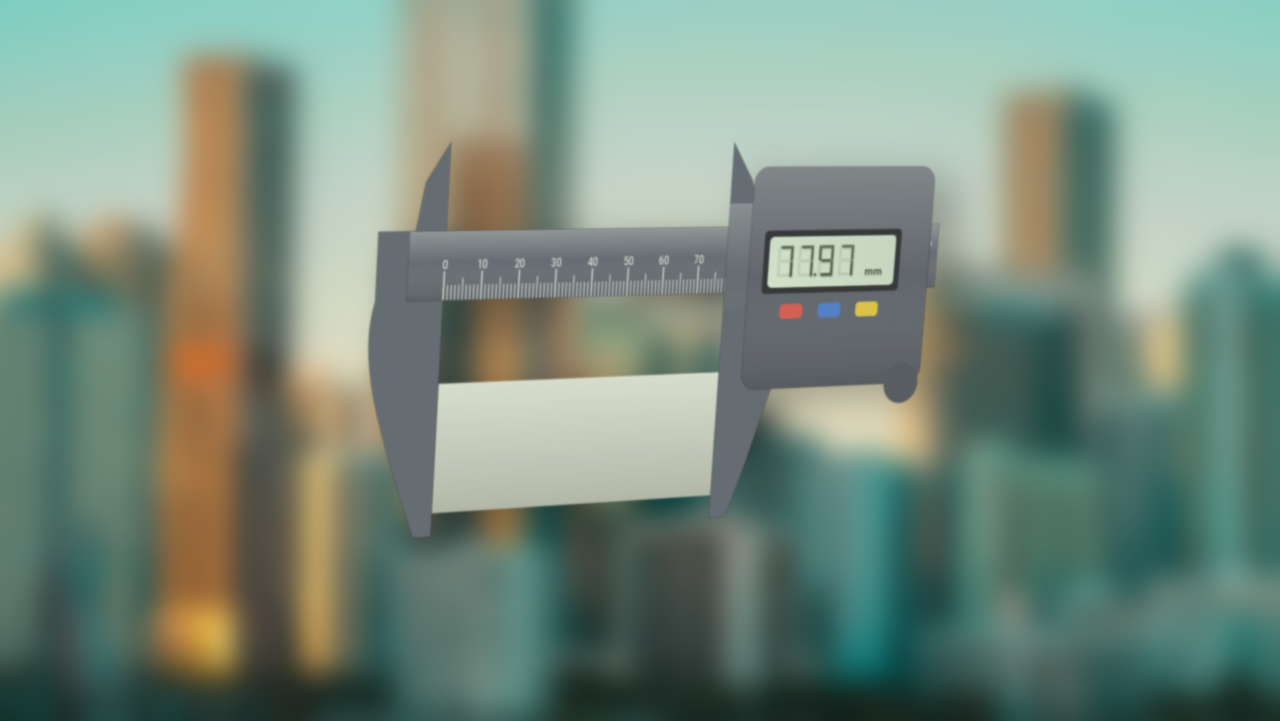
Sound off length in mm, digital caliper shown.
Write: 77.97 mm
